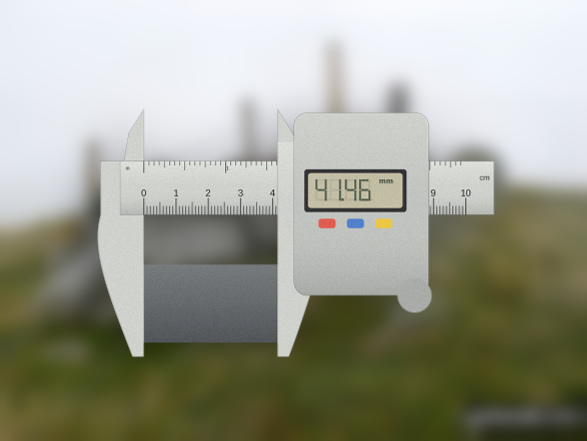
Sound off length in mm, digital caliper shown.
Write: 41.46 mm
